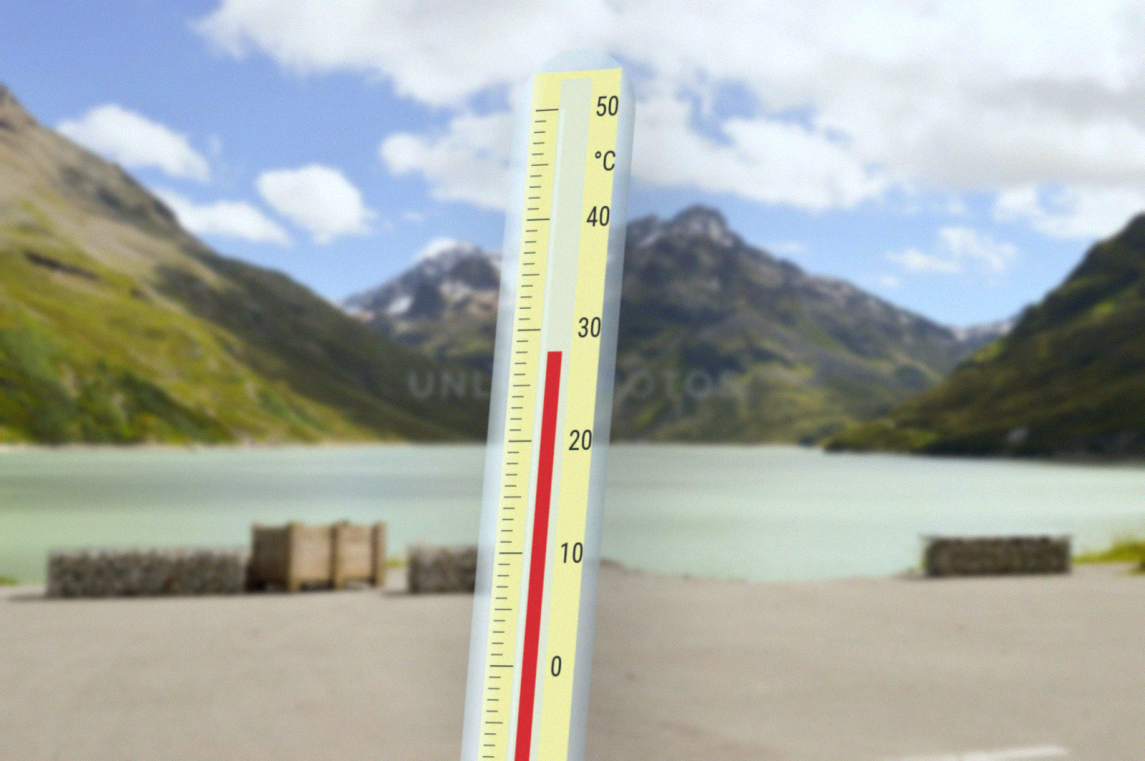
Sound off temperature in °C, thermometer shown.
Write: 28 °C
